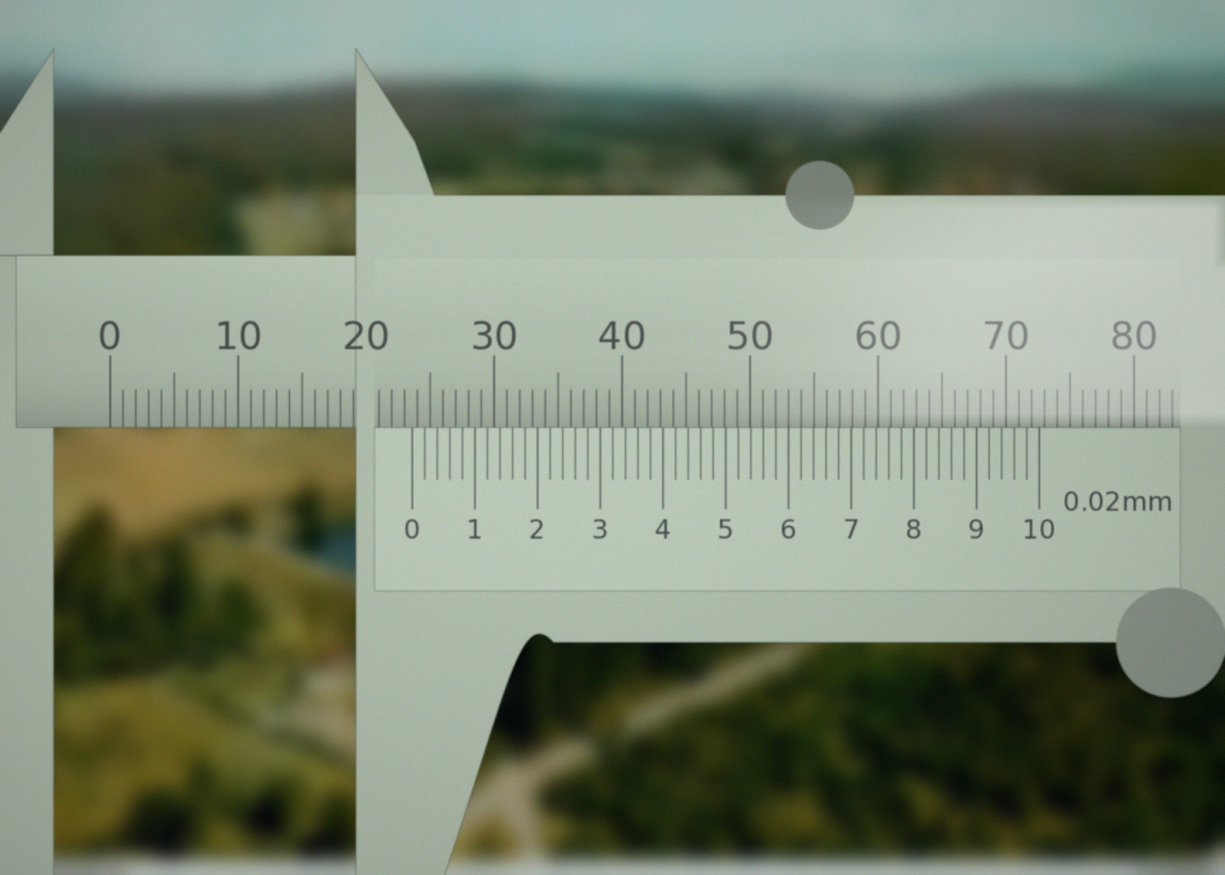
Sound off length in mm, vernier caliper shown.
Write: 23.6 mm
